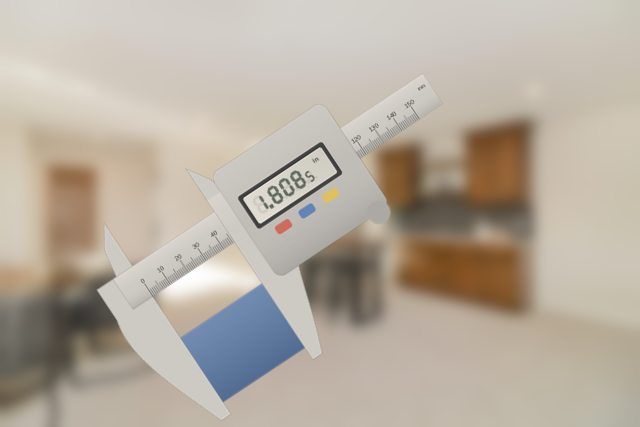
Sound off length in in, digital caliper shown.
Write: 1.8085 in
